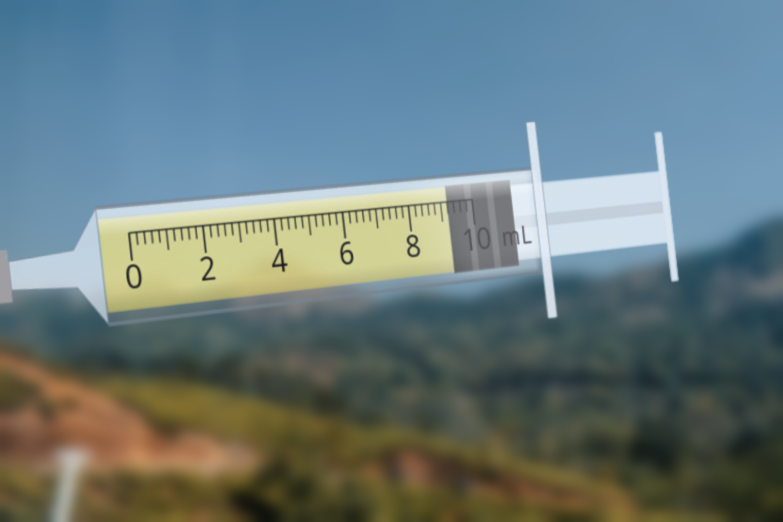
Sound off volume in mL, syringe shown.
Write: 9.2 mL
